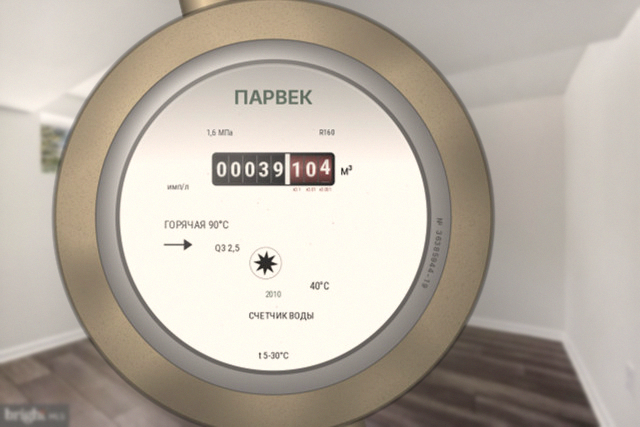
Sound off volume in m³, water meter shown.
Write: 39.104 m³
